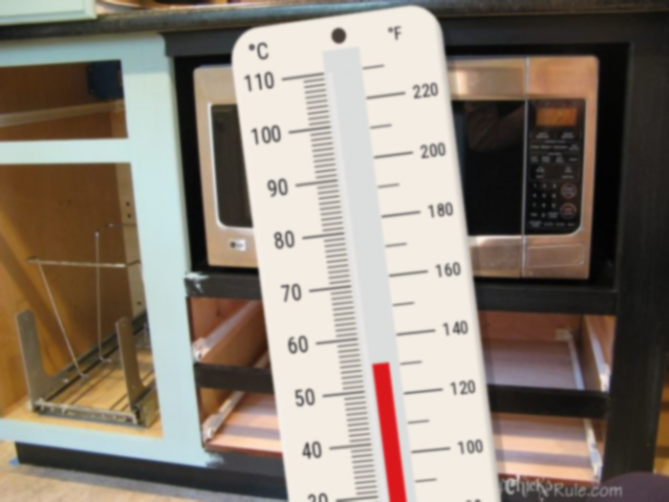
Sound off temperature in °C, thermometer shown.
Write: 55 °C
